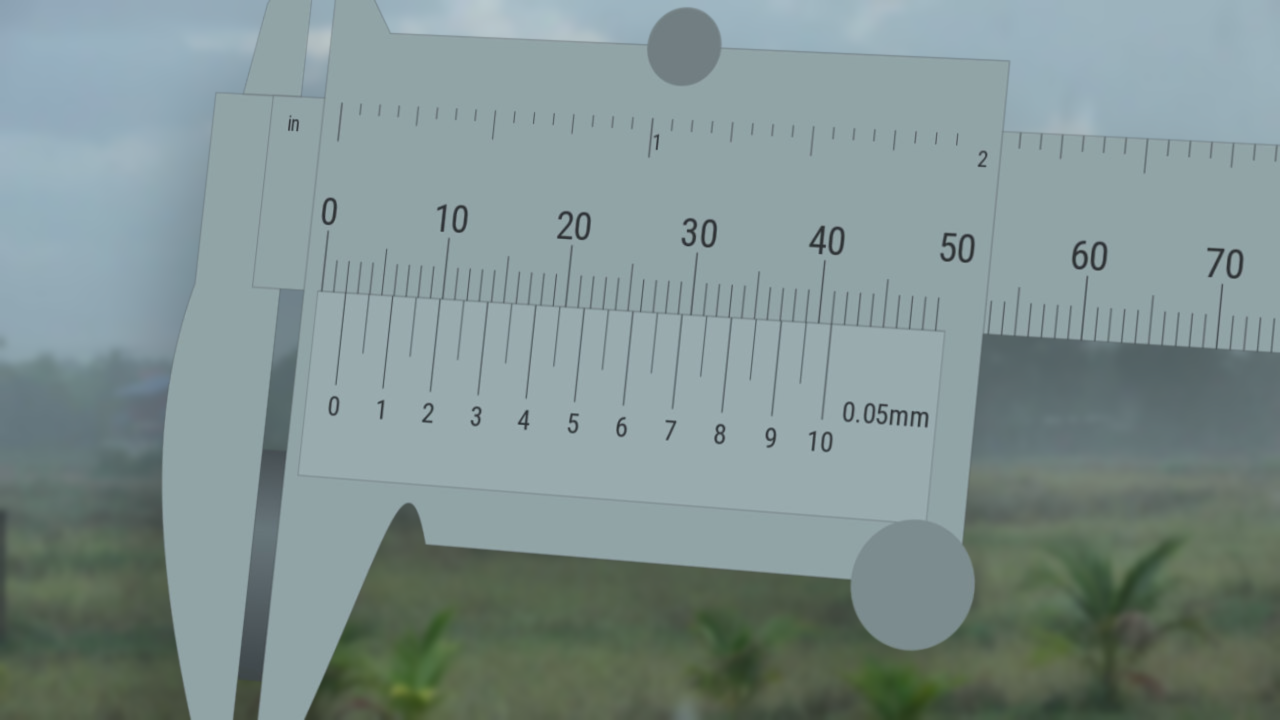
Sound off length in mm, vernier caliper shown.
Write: 2.0 mm
